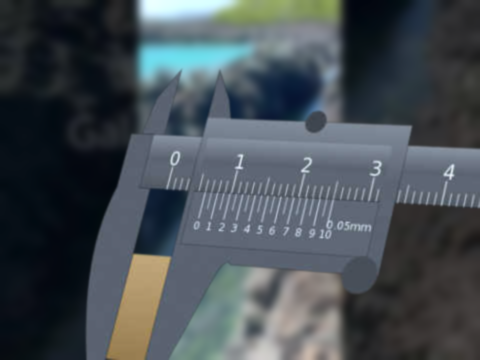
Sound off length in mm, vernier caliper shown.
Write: 6.0 mm
